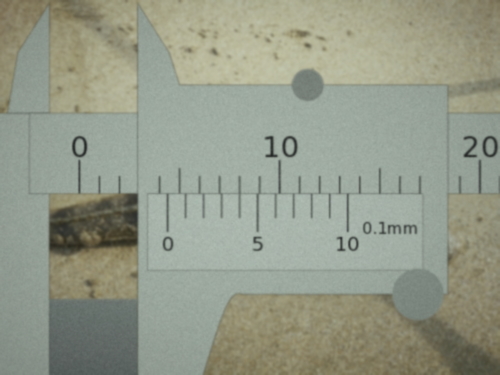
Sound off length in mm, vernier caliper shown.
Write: 4.4 mm
